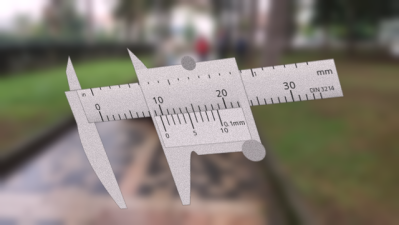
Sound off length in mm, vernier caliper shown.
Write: 9.6 mm
